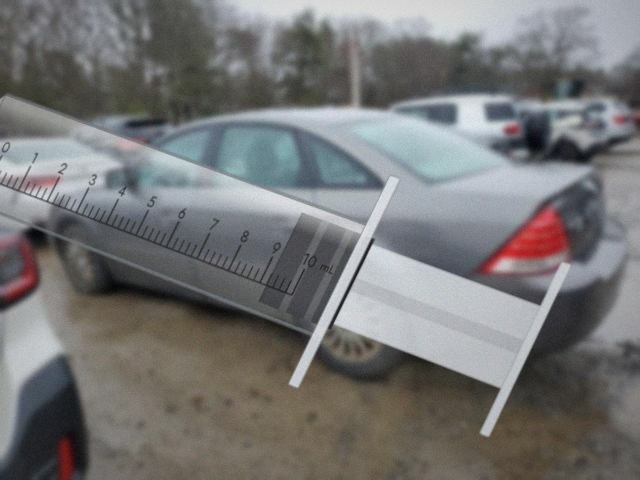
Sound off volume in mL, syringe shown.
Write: 9.2 mL
